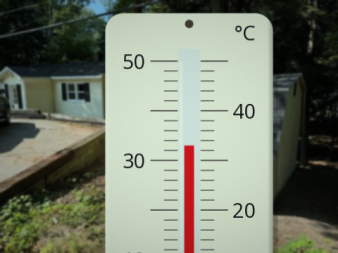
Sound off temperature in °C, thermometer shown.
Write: 33 °C
